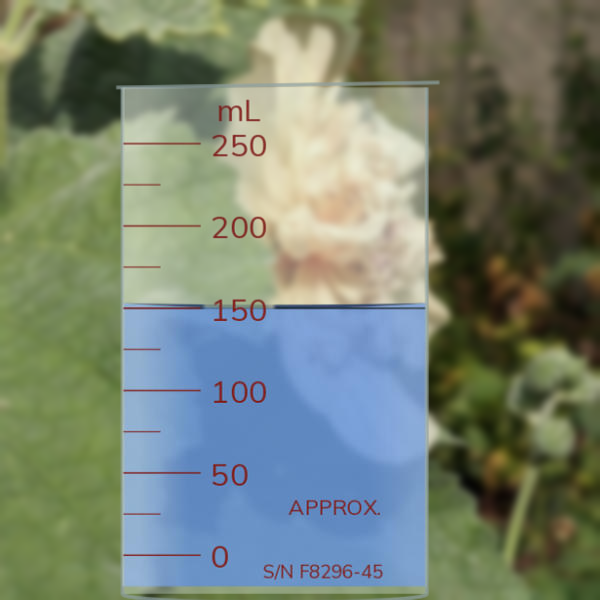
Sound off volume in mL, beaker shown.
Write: 150 mL
